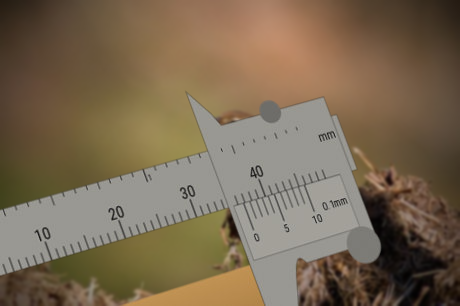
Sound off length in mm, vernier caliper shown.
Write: 36.8 mm
